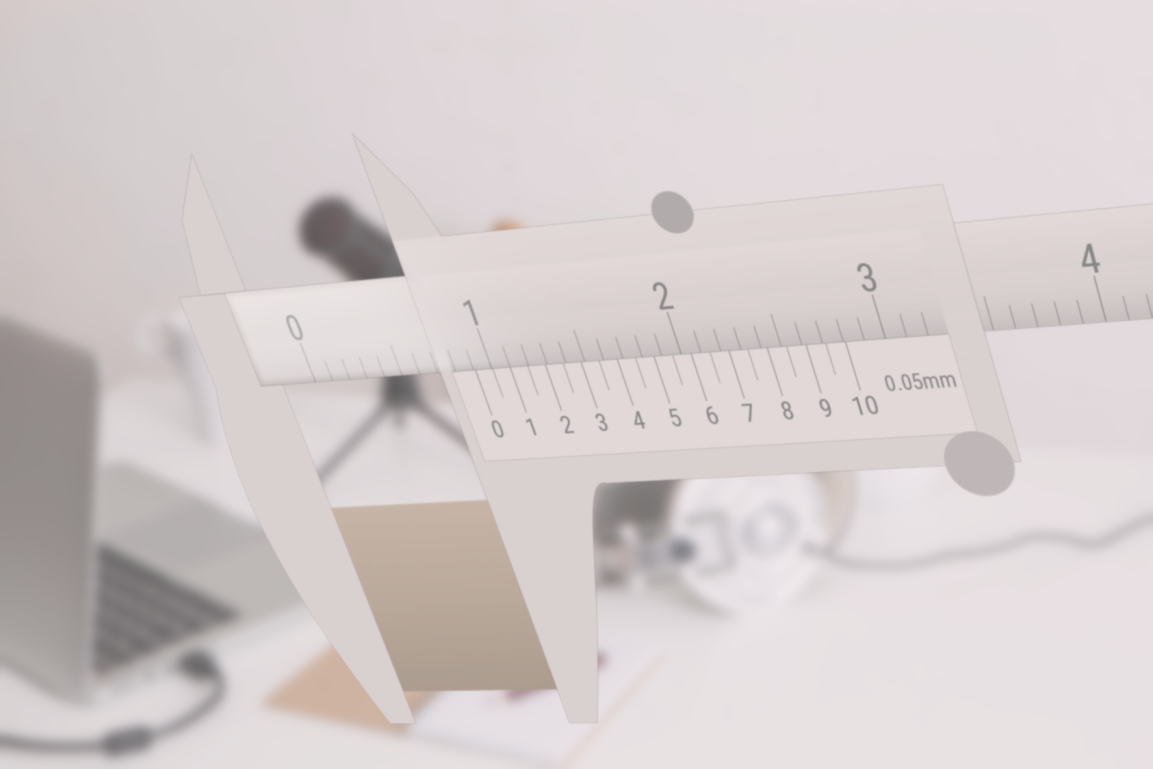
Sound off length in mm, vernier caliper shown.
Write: 9.1 mm
